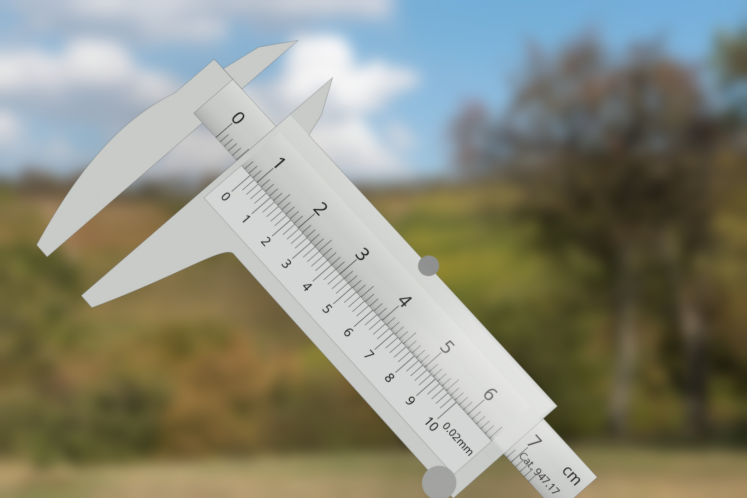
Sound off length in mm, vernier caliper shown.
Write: 8.4 mm
